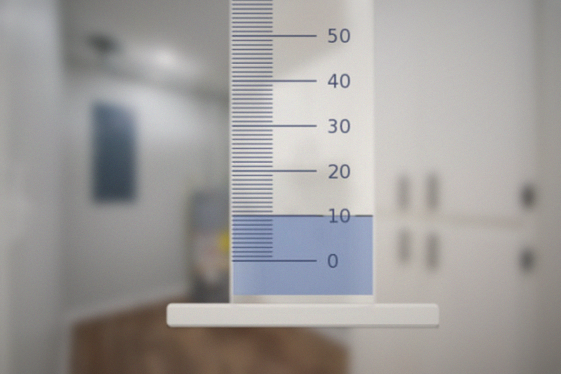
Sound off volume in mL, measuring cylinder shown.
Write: 10 mL
